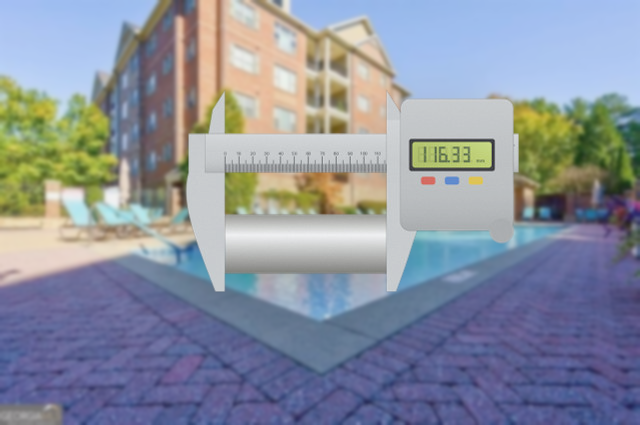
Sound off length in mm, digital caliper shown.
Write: 116.33 mm
